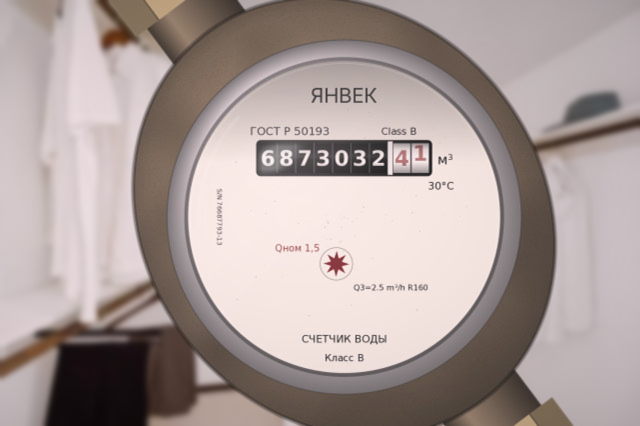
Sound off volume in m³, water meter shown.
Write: 6873032.41 m³
